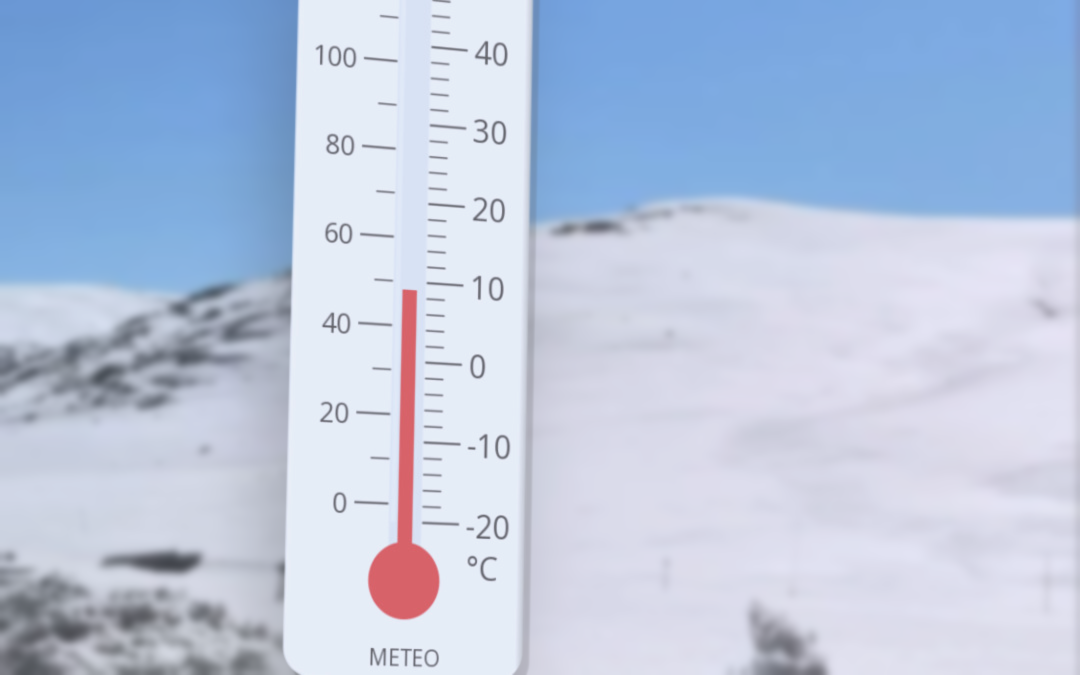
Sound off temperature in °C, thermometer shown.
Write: 9 °C
